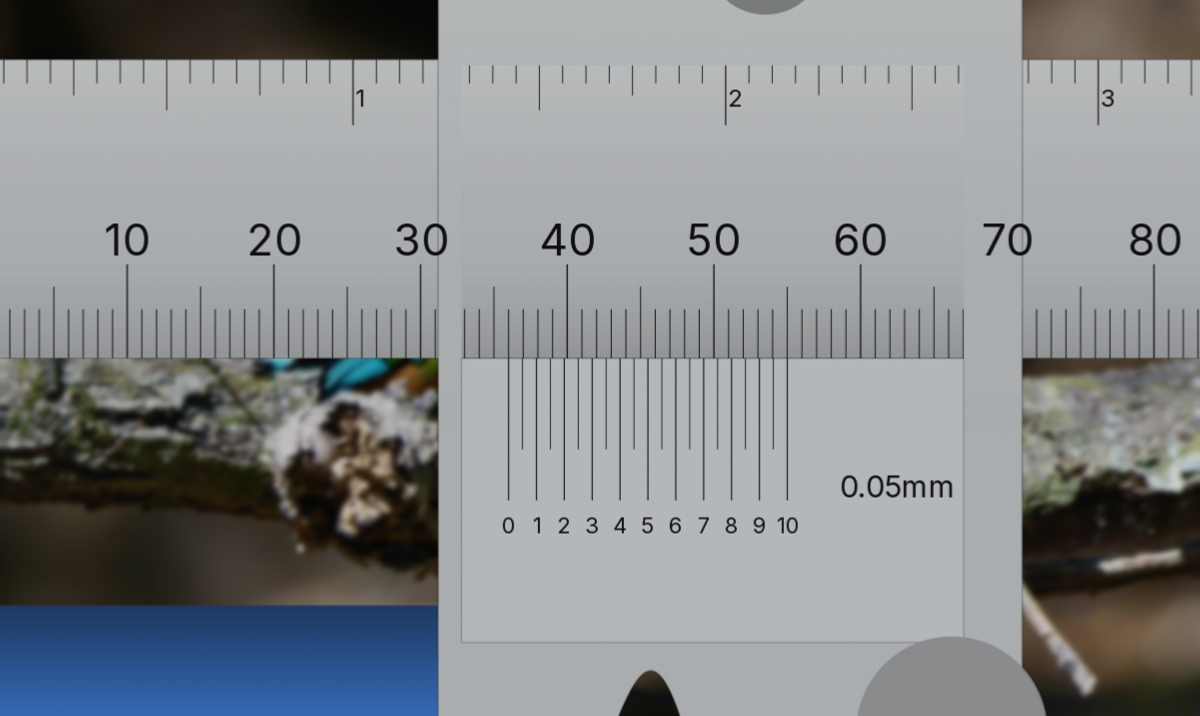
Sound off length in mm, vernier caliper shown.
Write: 36.0 mm
